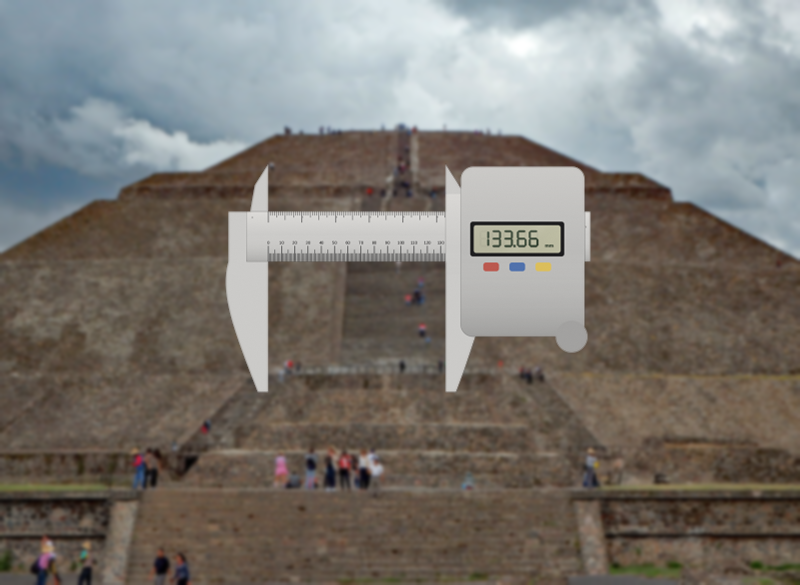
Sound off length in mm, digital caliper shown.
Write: 133.66 mm
